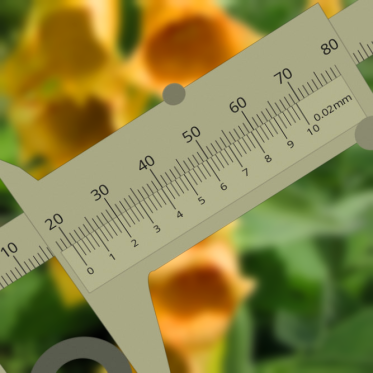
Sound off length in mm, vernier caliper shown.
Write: 20.2 mm
